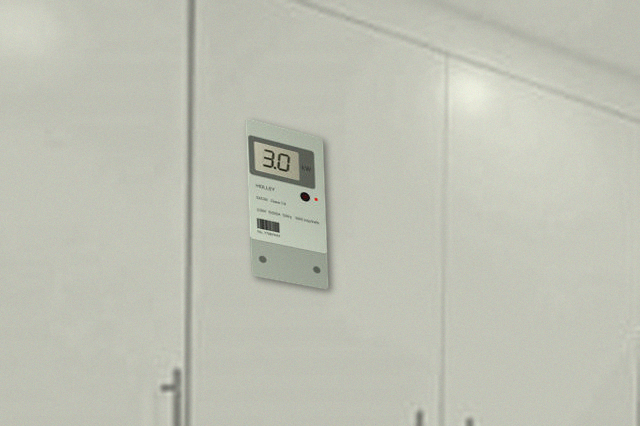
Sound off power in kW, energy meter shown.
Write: 3.0 kW
